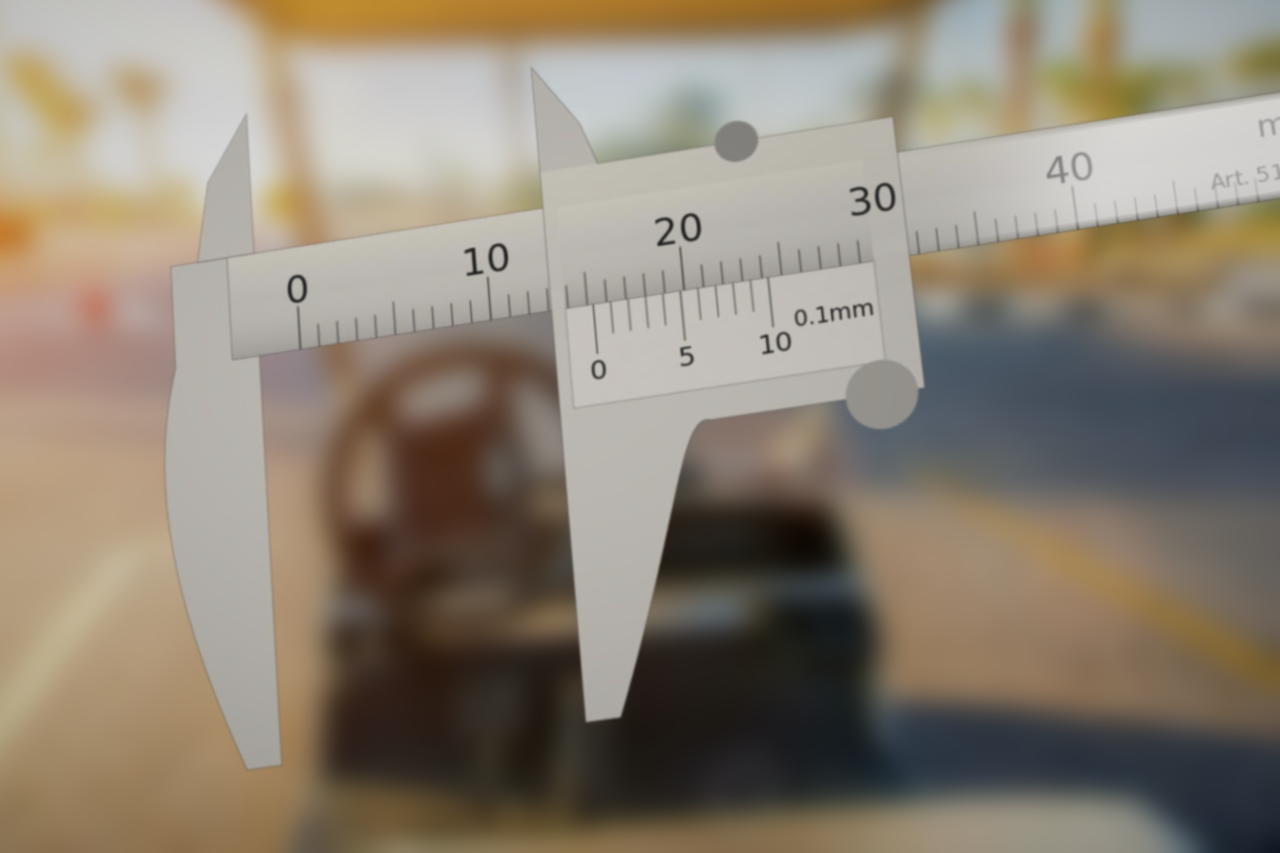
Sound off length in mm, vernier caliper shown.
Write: 15.3 mm
